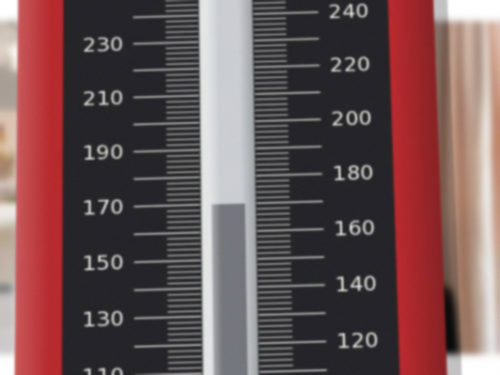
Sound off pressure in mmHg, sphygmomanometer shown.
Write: 170 mmHg
